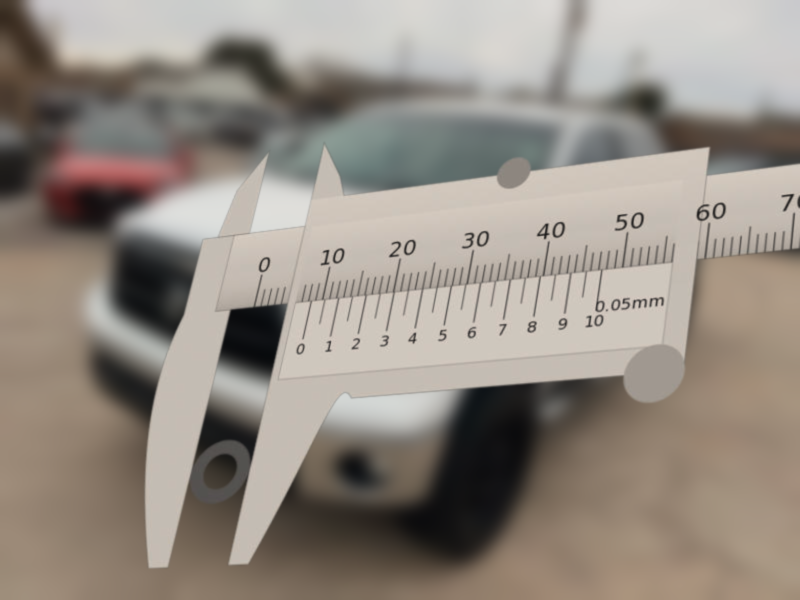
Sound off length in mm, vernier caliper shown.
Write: 8.4 mm
